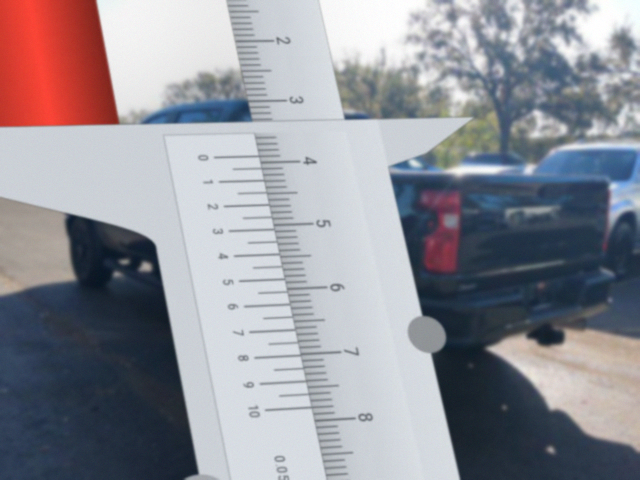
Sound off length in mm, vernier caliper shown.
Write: 39.0 mm
